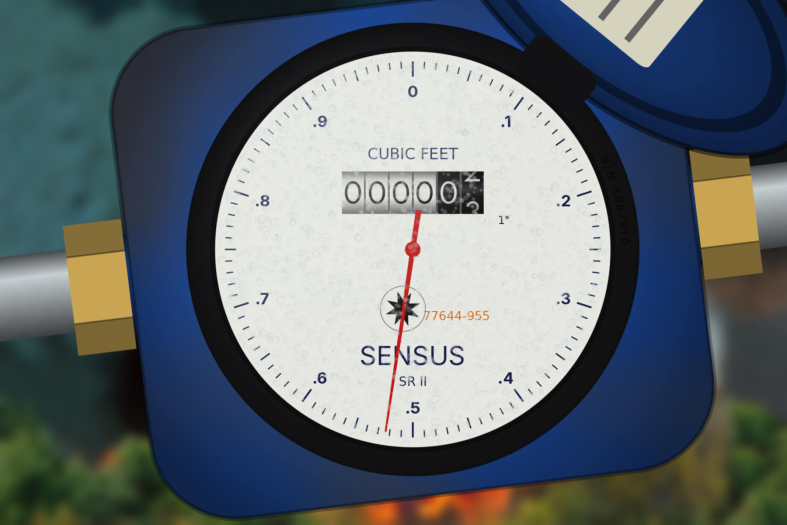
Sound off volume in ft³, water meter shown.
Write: 2.52 ft³
